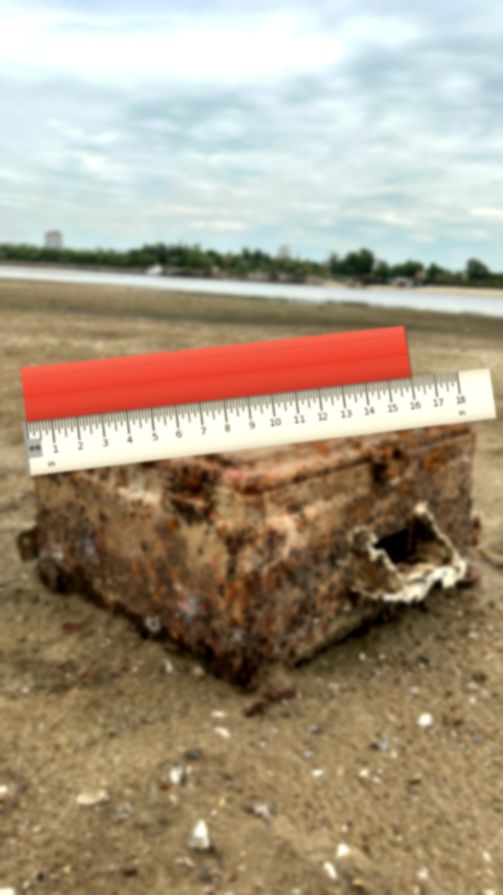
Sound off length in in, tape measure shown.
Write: 16 in
